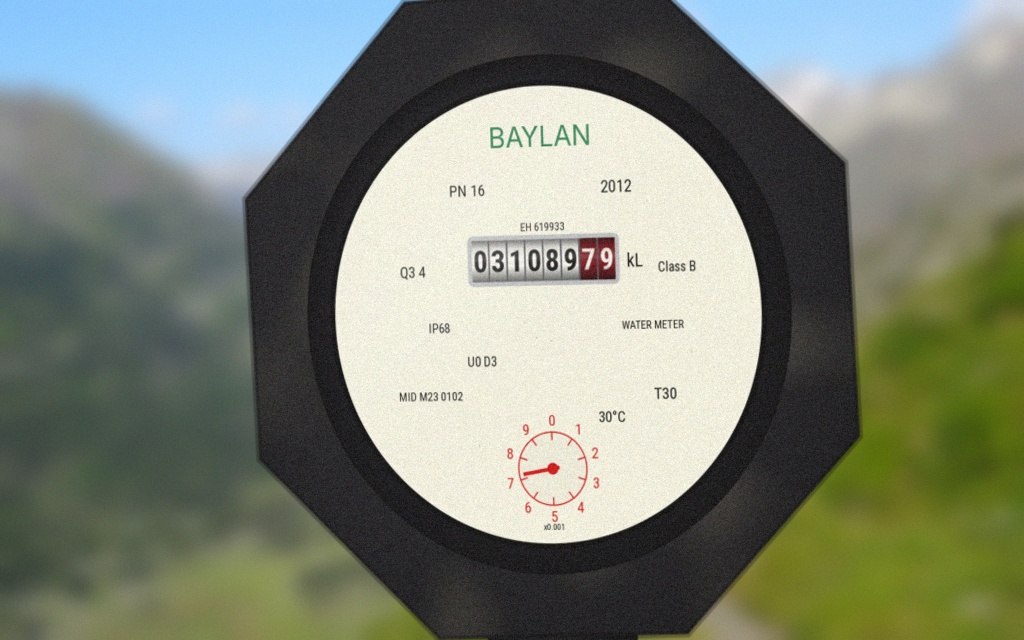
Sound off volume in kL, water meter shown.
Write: 31089.797 kL
